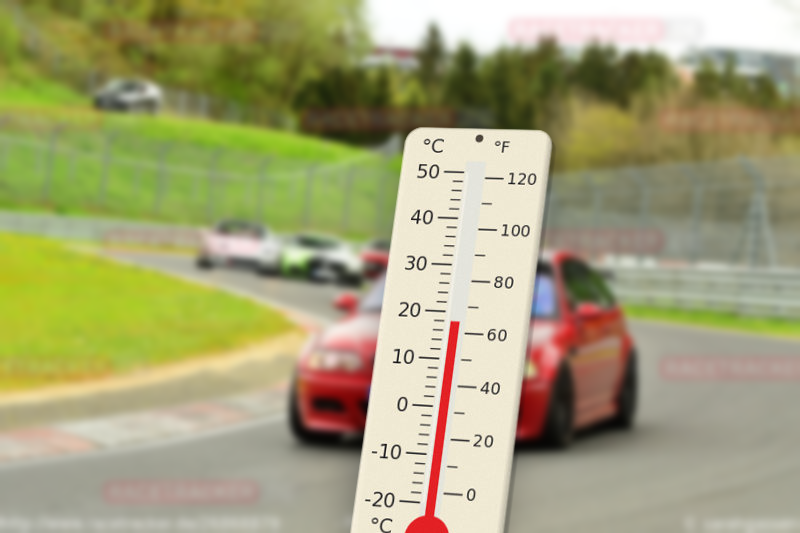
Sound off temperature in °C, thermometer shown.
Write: 18 °C
